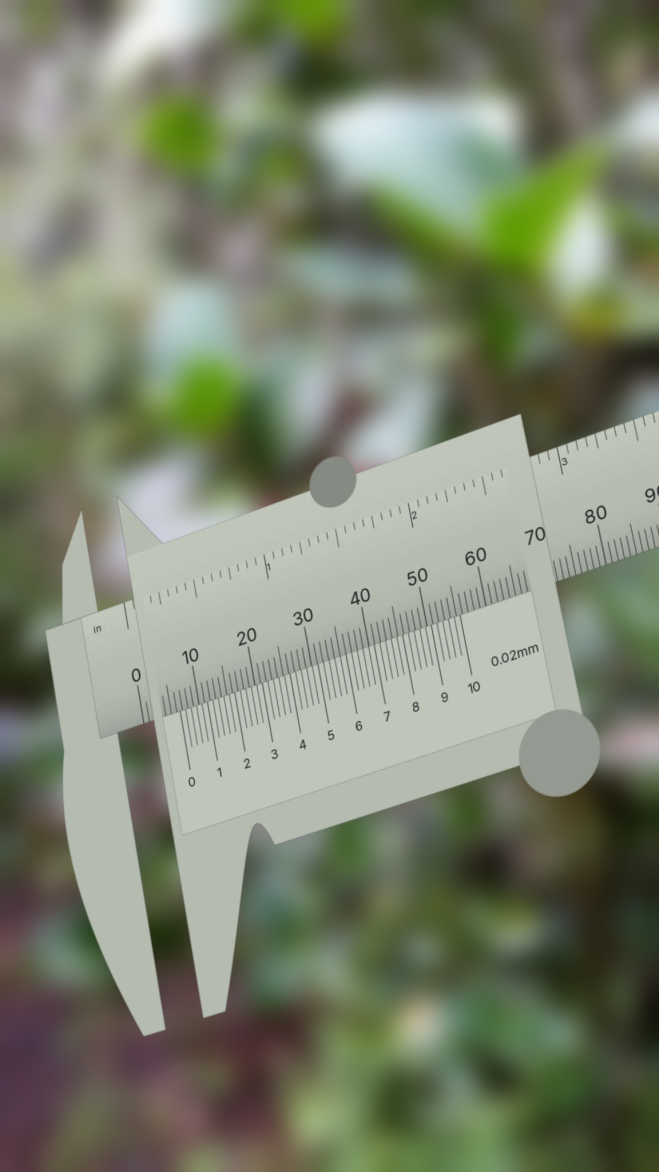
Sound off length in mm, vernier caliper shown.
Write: 6.6 mm
